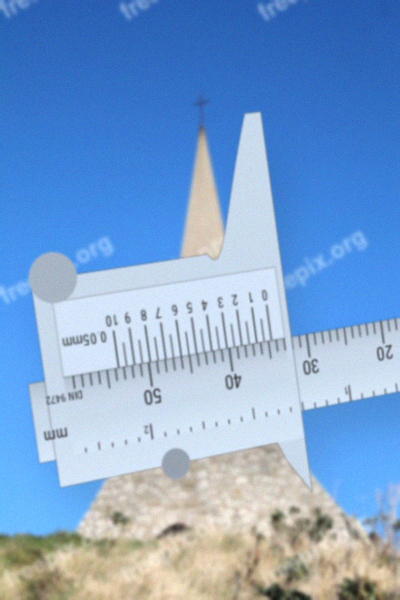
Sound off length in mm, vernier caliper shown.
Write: 34.6 mm
